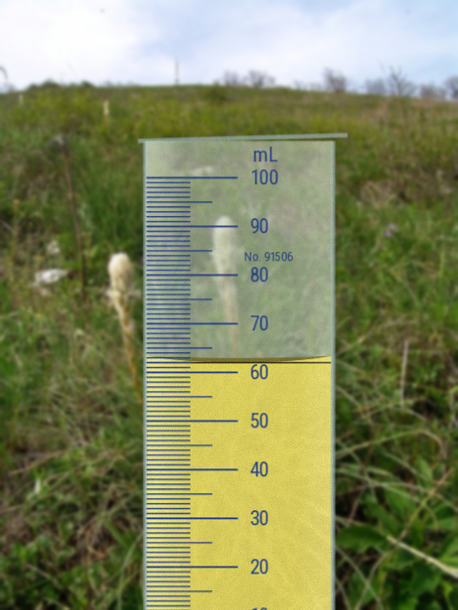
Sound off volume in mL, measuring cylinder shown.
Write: 62 mL
